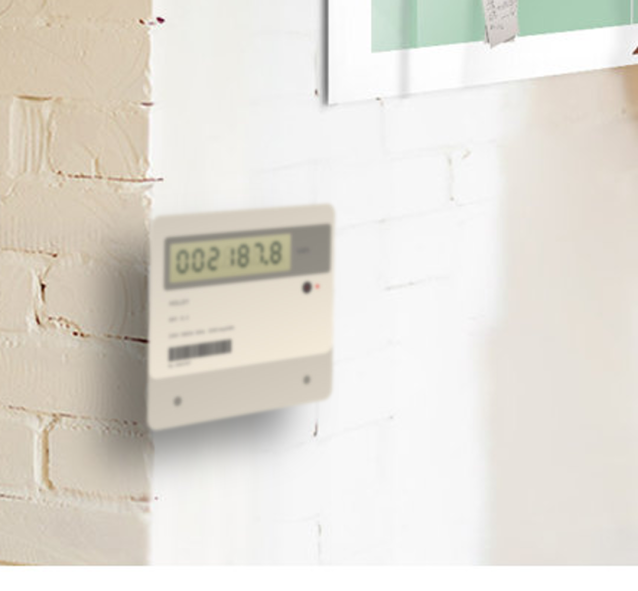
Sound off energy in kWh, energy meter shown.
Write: 2187.8 kWh
